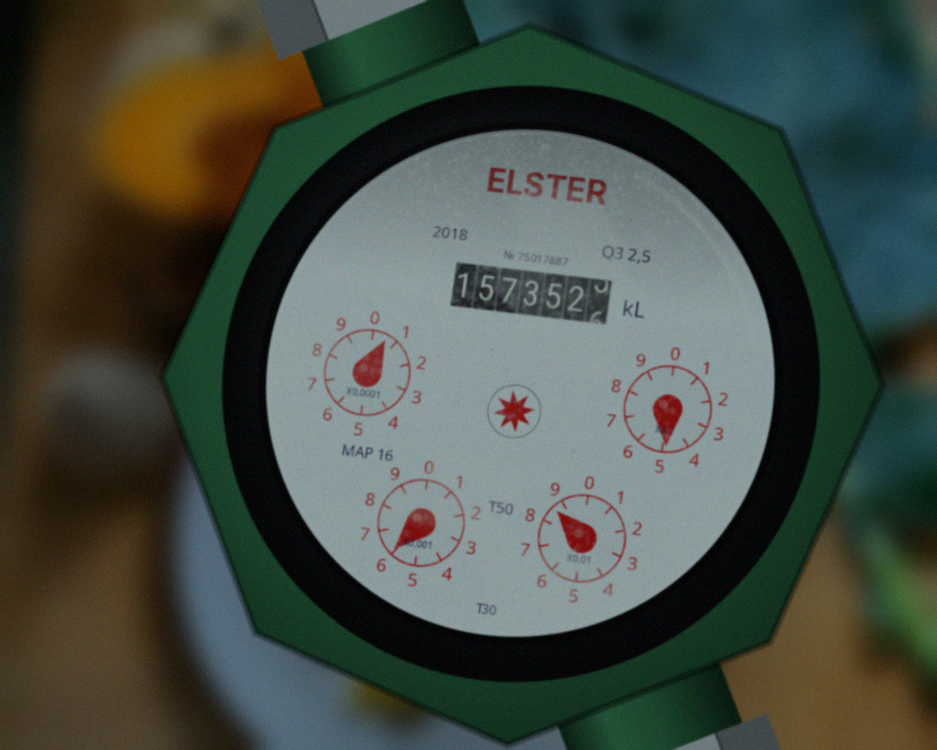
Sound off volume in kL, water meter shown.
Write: 1573525.4860 kL
